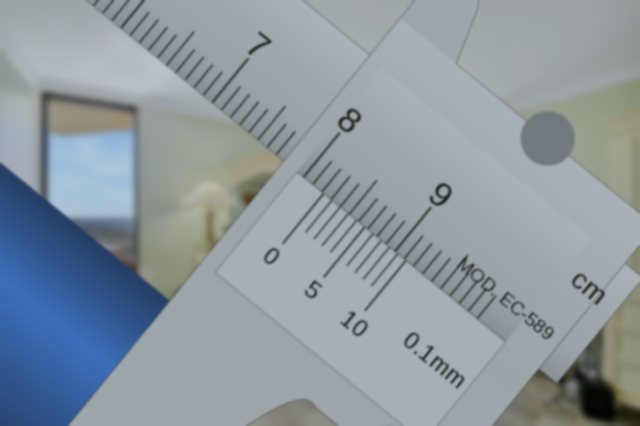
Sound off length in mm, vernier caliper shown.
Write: 82.2 mm
